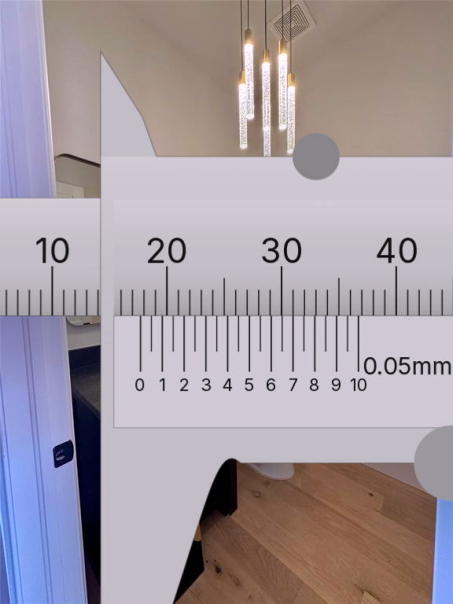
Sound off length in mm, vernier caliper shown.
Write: 17.7 mm
